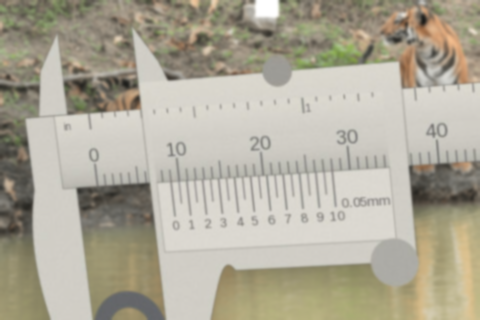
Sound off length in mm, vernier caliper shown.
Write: 9.0 mm
